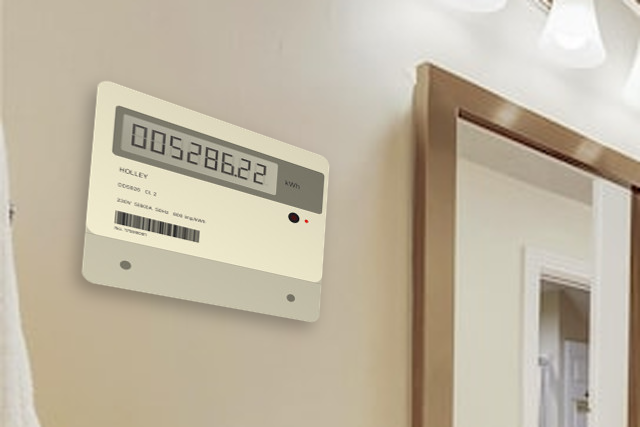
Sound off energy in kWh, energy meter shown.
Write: 5286.22 kWh
